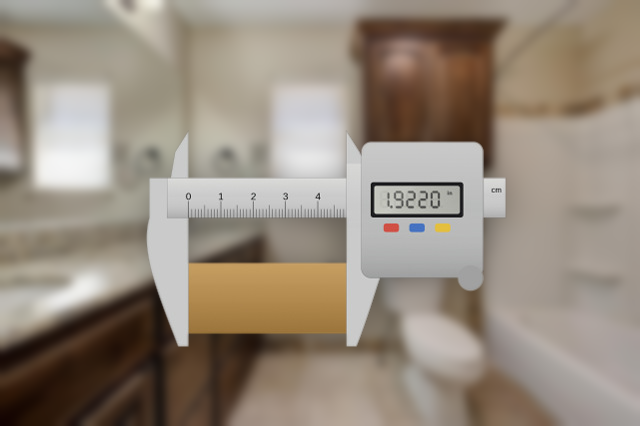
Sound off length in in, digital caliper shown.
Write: 1.9220 in
